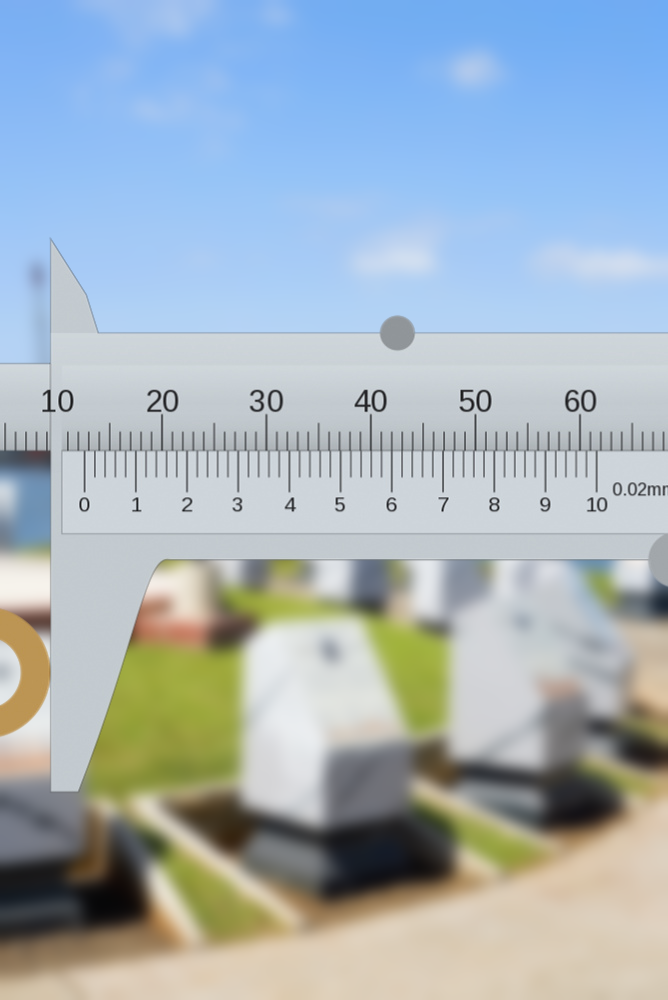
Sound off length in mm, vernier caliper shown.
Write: 12.6 mm
